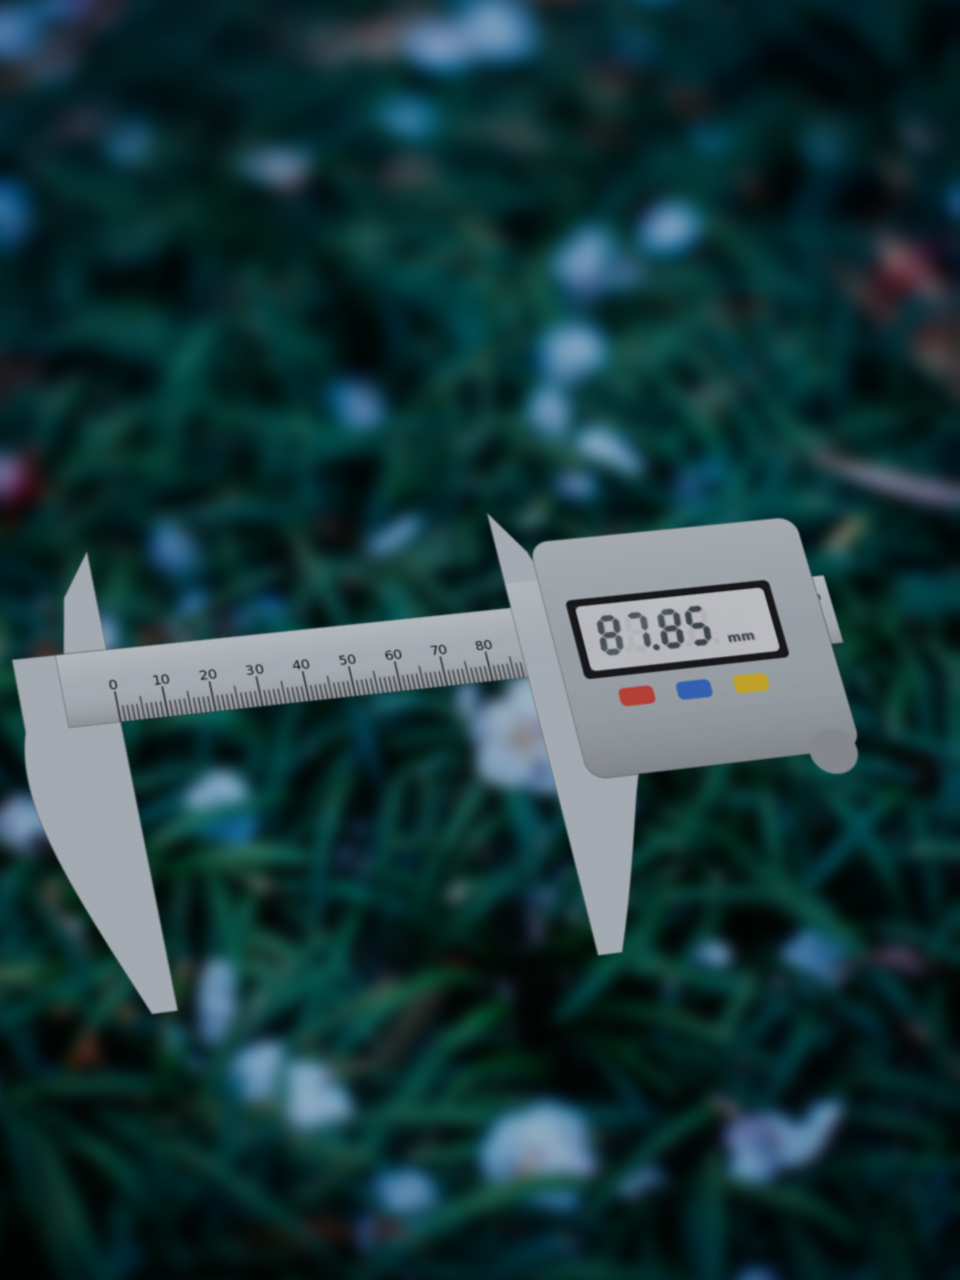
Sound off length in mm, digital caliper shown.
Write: 87.85 mm
